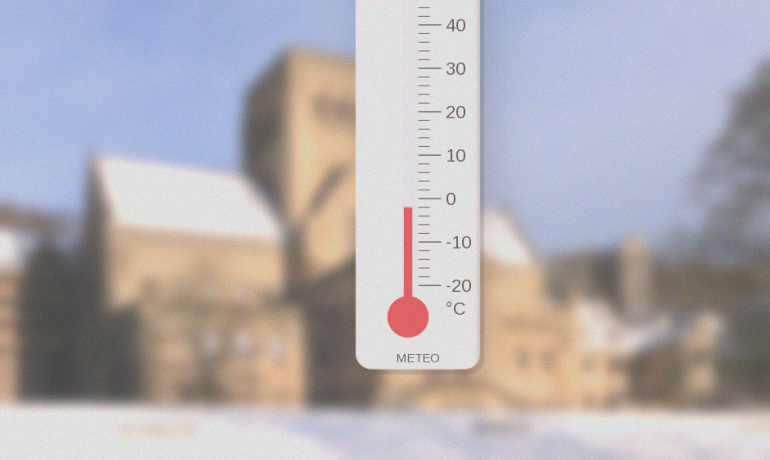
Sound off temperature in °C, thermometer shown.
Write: -2 °C
